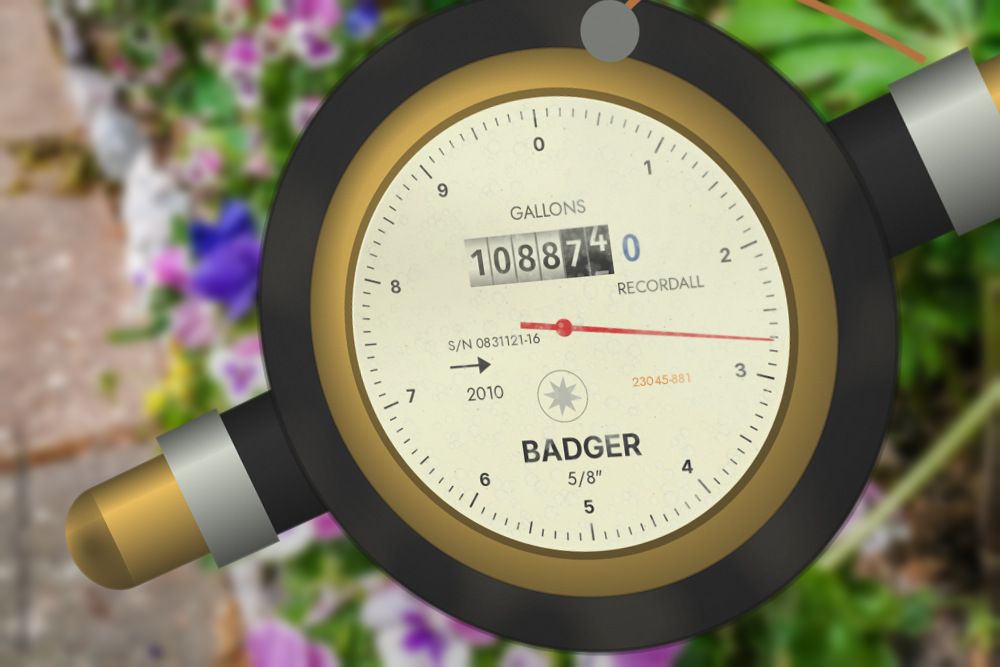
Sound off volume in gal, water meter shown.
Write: 1088742.7 gal
